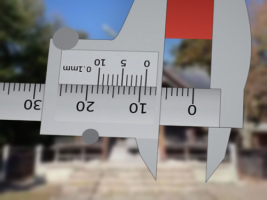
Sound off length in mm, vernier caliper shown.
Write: 9.0 mm
